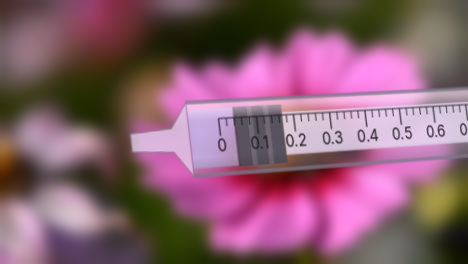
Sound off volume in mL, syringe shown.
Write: 0.04 mL
